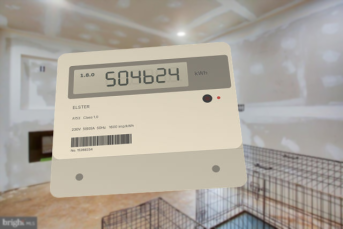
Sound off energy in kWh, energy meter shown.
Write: 504624 kWh
